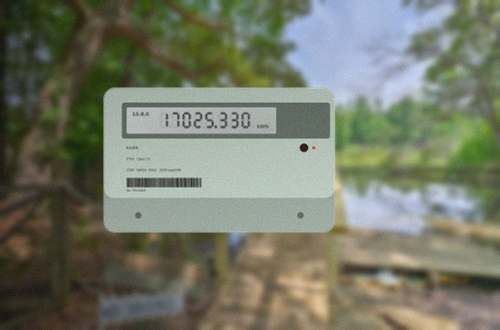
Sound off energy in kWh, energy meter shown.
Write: 17025.330 kWh
